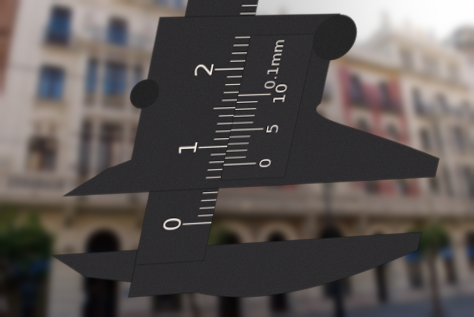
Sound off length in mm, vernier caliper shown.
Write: 7.6 mm
